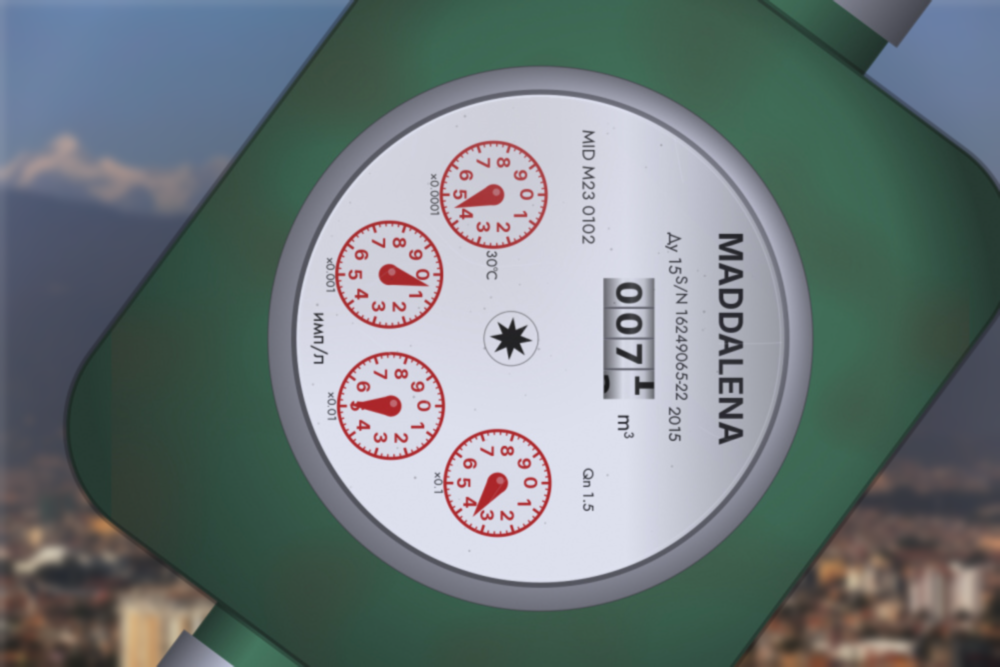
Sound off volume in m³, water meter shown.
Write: 71.3504 m³
